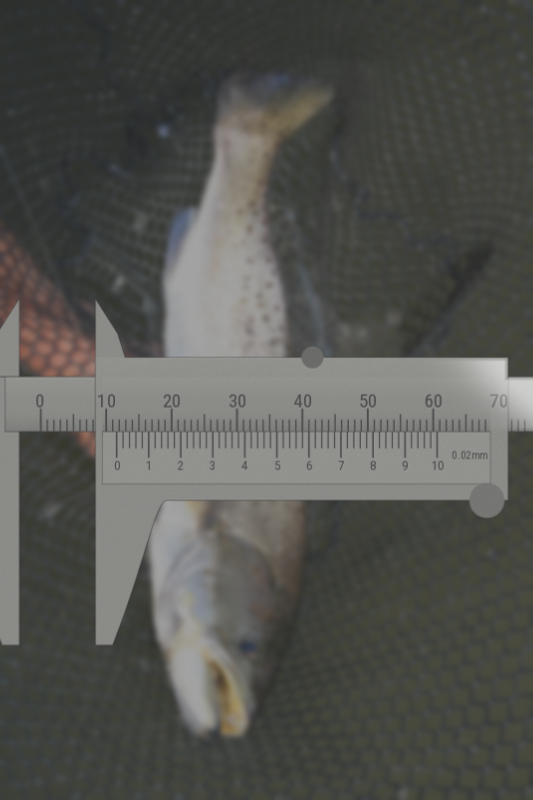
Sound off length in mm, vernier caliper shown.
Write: 11.6 mm
